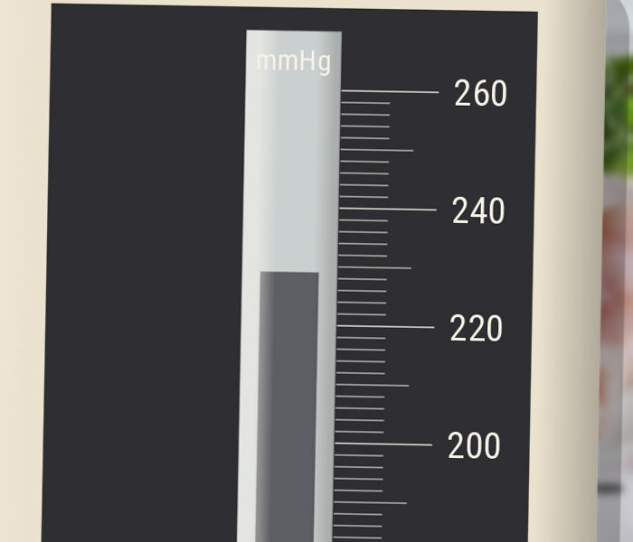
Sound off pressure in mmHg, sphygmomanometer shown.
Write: 229 mmHg
